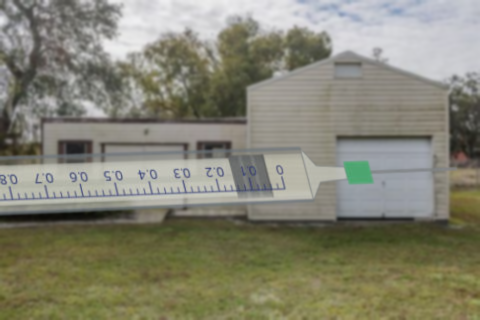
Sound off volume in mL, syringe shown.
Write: 0.04 mL
